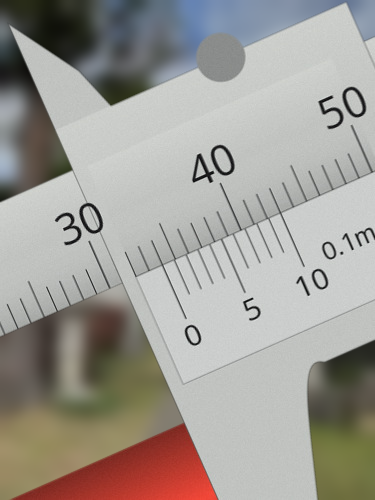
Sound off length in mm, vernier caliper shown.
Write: 34.0 mm
